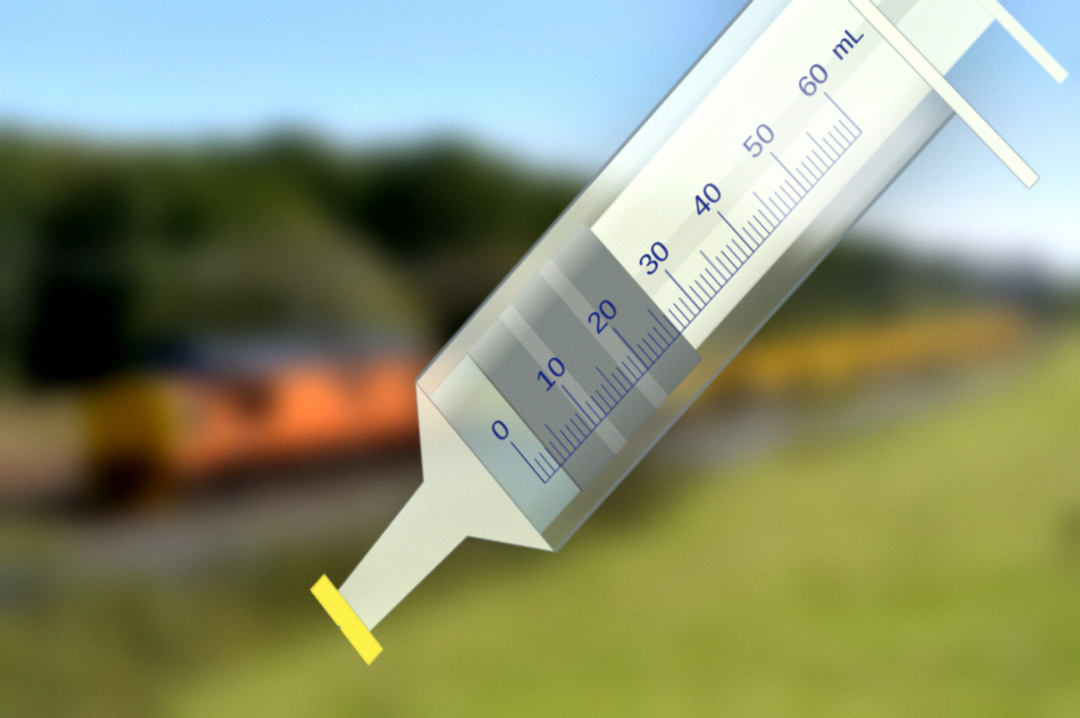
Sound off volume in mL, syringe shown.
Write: 3 mL
